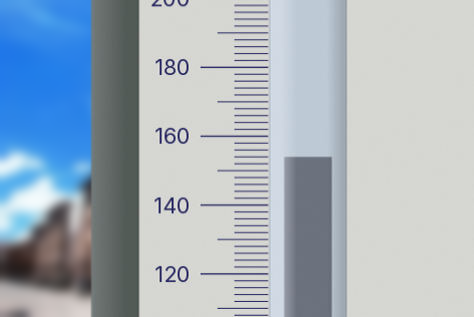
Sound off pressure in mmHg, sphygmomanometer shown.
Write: 154 mmHg
